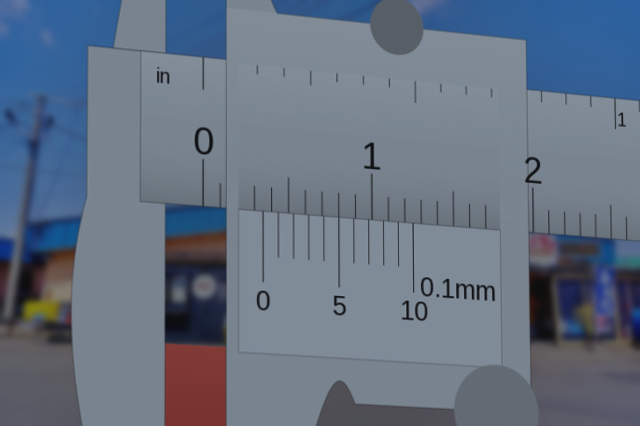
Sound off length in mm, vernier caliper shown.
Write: 3.5 mm
